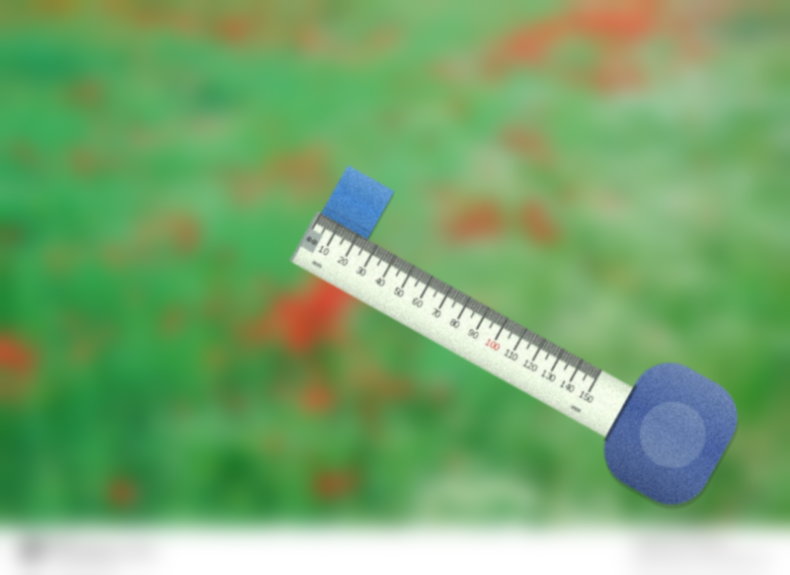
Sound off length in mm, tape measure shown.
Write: 25 mm
